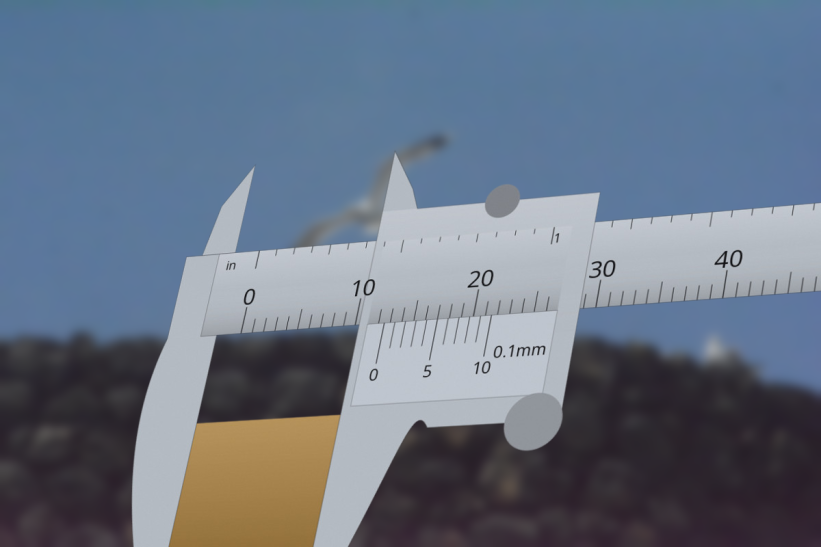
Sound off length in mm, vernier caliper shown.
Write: 12.5 mm
